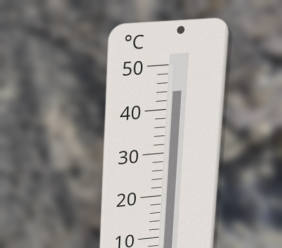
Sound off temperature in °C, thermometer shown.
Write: 44 °C
